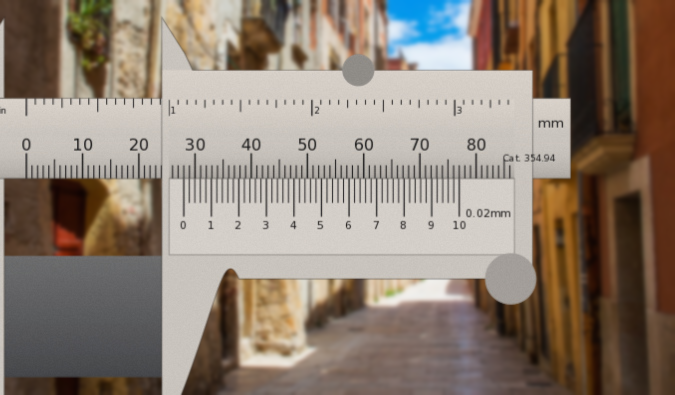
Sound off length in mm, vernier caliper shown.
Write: 28.0 mm
